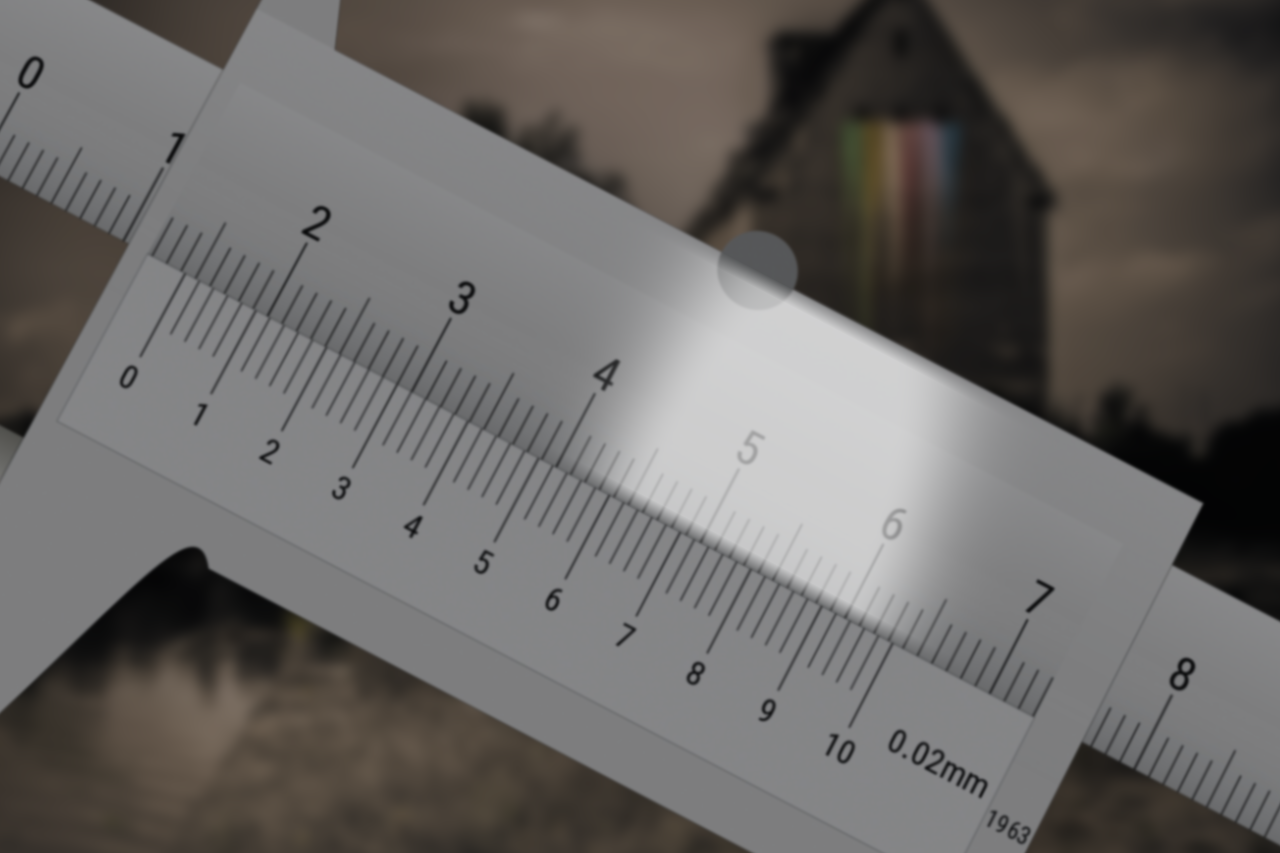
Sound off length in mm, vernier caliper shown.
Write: 14.3 mm
